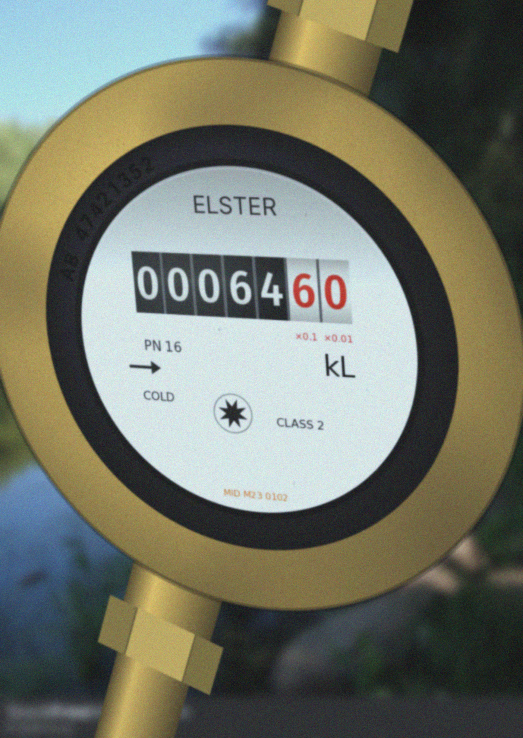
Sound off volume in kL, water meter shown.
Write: 64.60 kL
